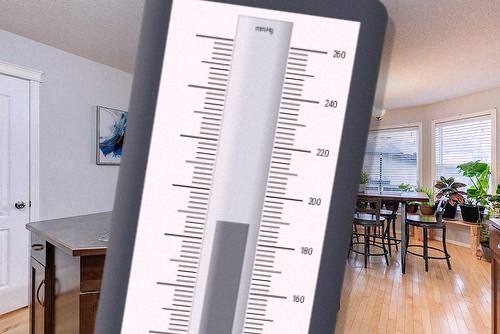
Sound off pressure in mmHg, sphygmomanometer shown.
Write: 188 mmHg
